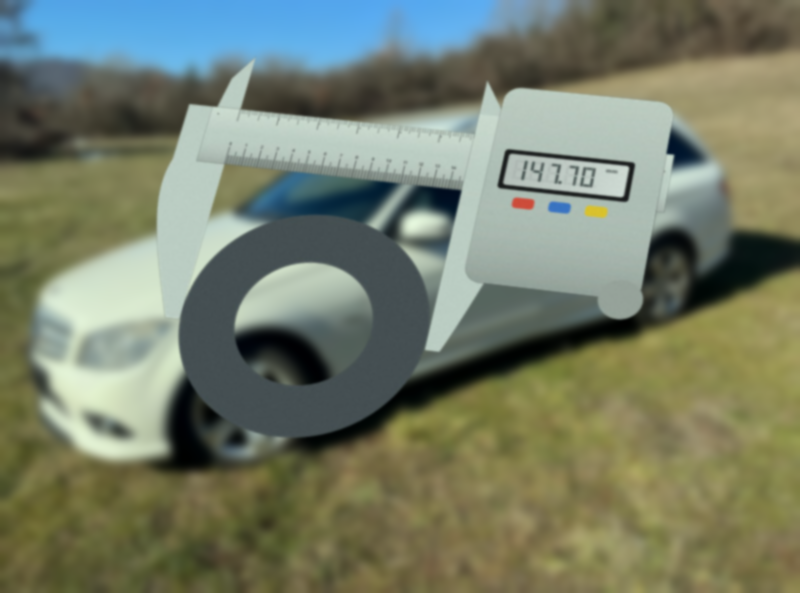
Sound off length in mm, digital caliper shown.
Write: 147.70 mm
